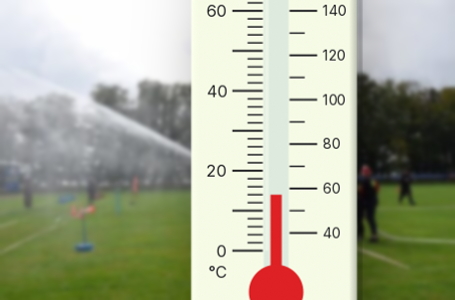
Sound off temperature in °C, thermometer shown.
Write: 14 °C
